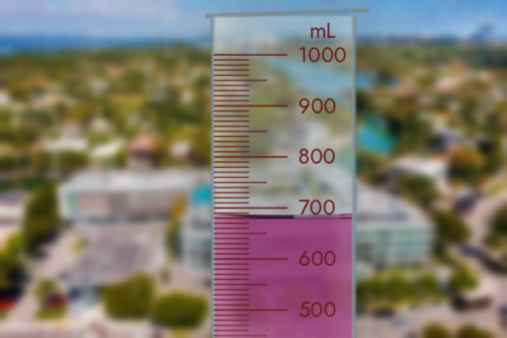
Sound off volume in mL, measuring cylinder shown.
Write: 680 mL
